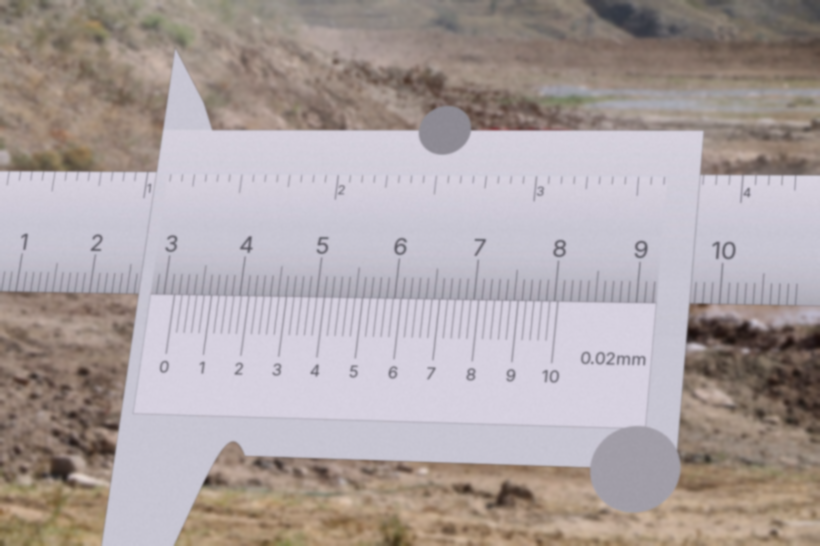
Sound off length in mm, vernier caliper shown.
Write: 31.4 mm
